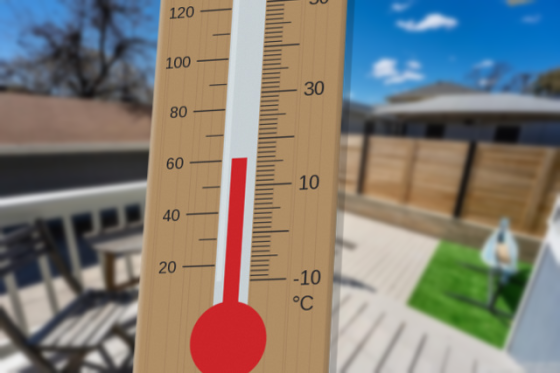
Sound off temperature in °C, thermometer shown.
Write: 16 °C
